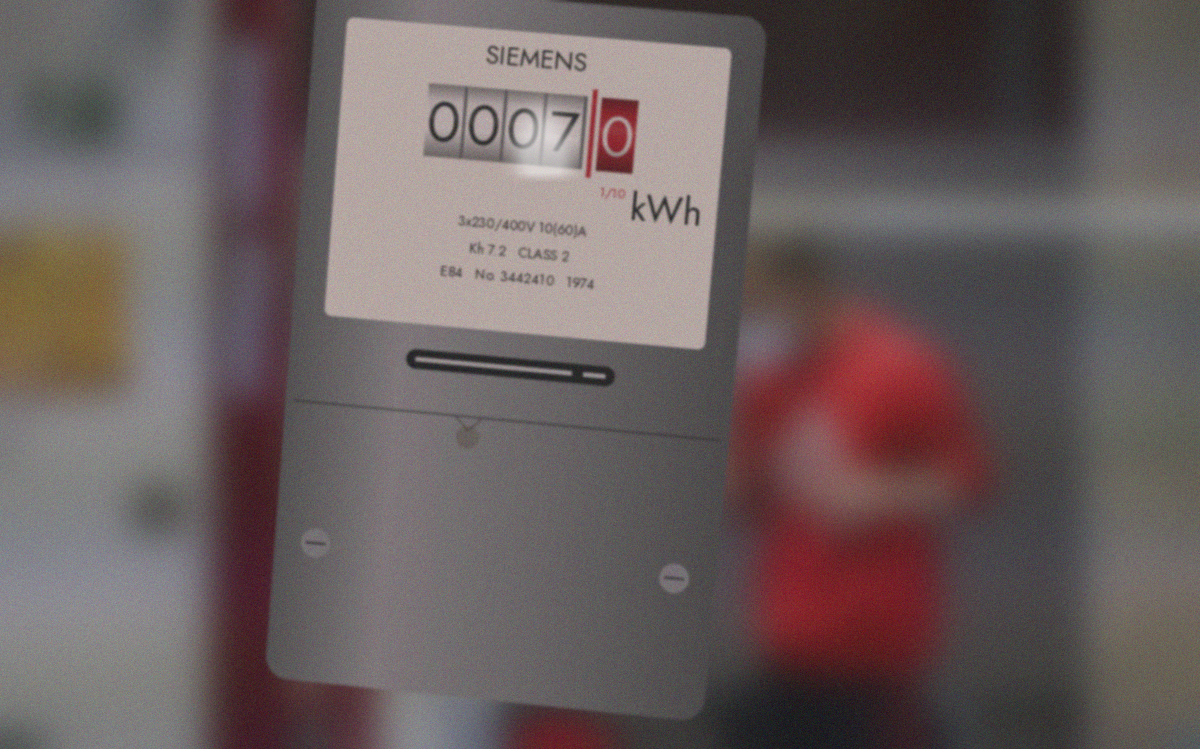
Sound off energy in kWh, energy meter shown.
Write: 7.0 kWh
